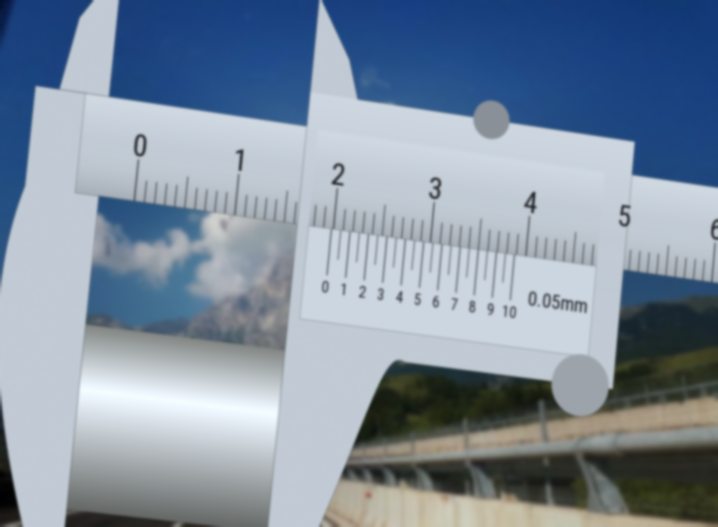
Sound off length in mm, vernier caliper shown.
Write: 19.8 mm
